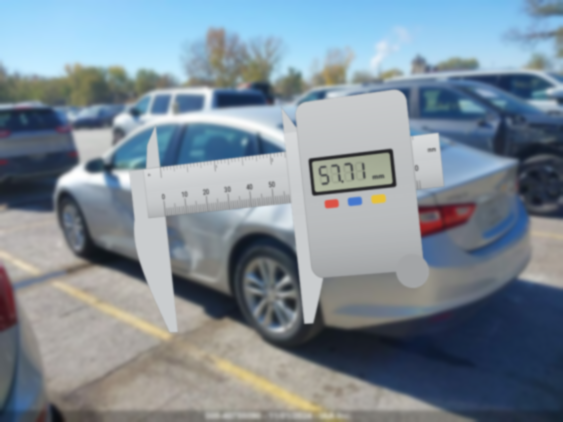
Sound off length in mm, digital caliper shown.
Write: 57.71 mm
